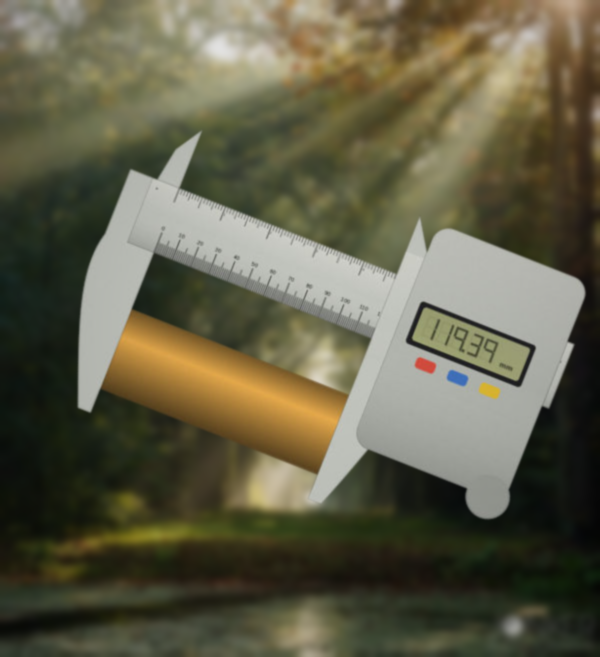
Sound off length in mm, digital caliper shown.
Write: 119.39 mm
